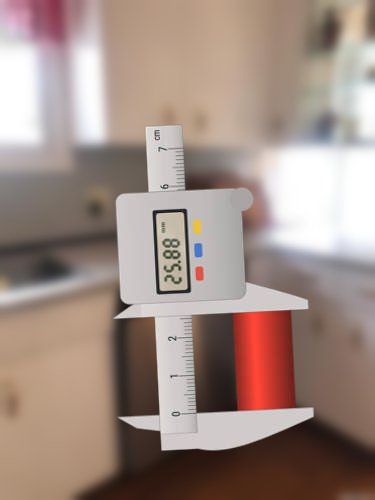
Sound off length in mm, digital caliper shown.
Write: 25.88 mm
